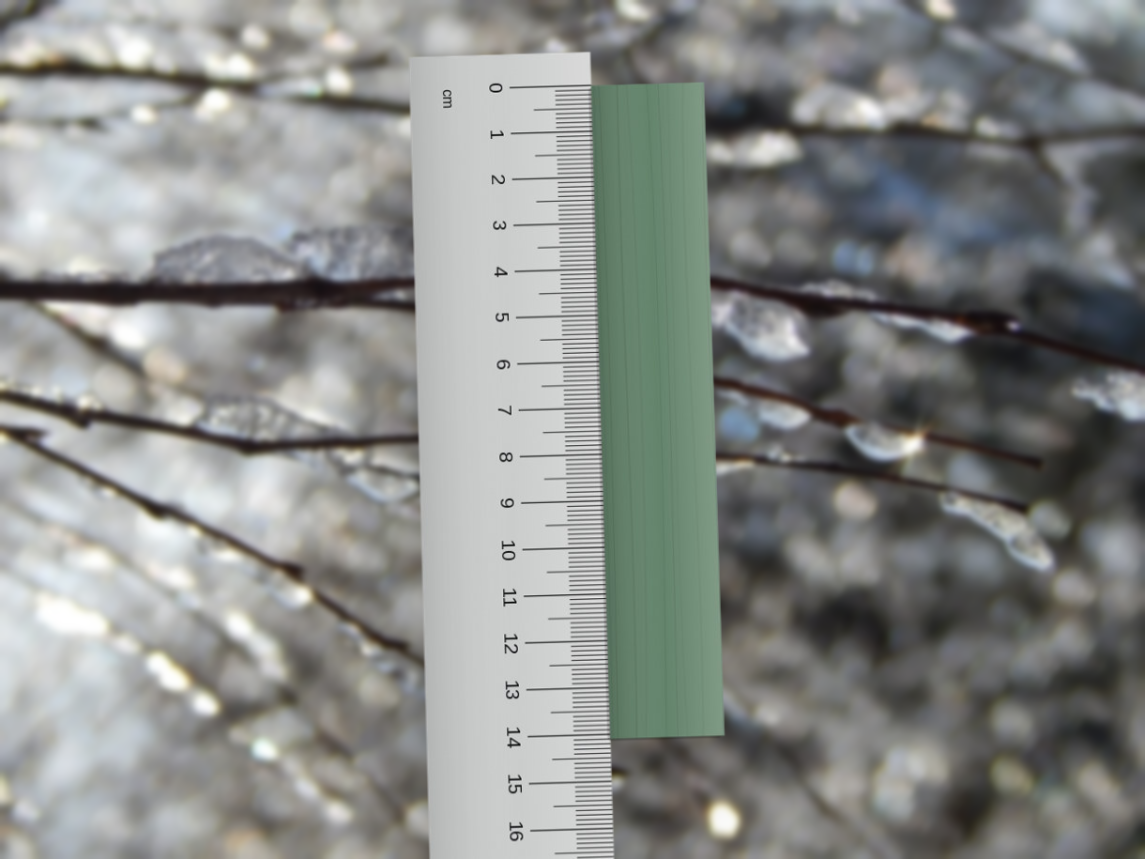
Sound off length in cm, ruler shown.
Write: 14.1 cm
